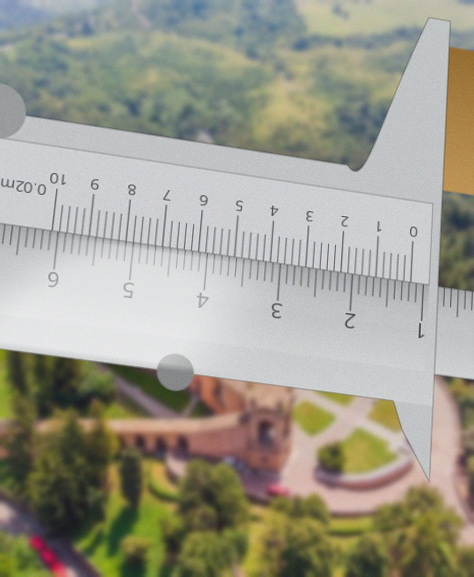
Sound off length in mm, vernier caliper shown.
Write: 11.8 mm
